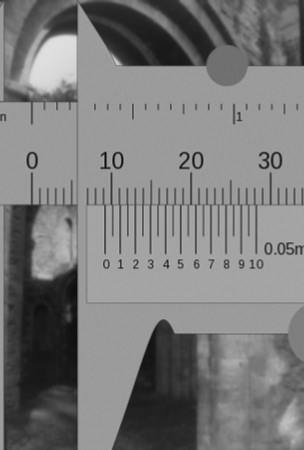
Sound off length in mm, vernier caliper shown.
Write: 9.2 mm
